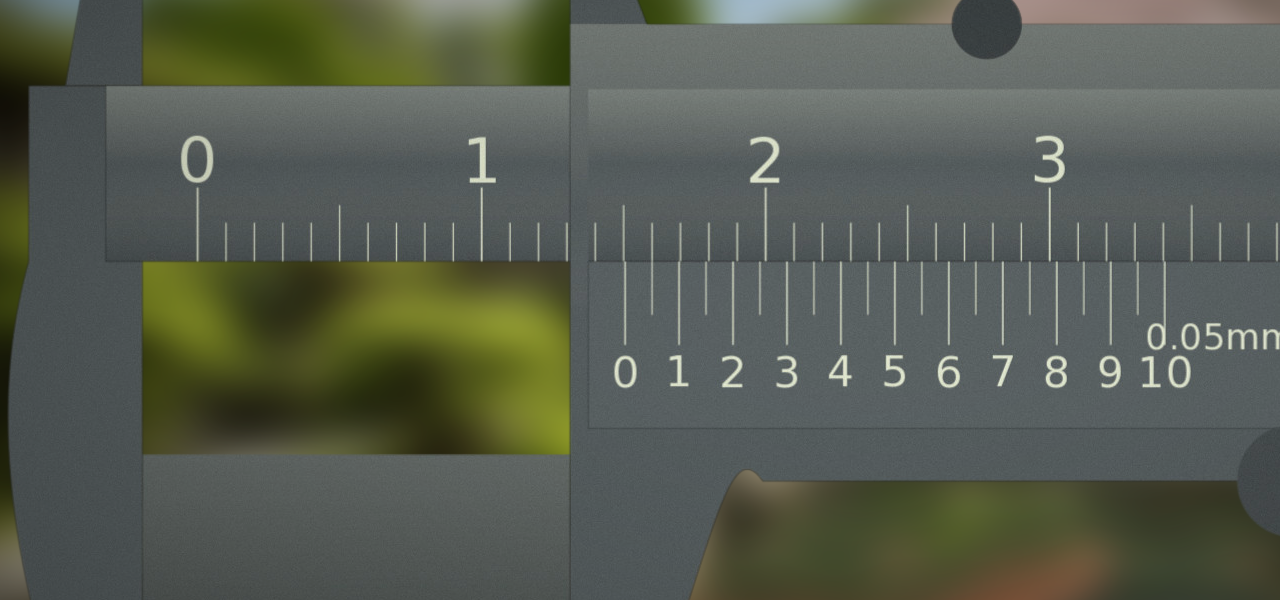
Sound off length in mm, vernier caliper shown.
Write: 15.05 mm
